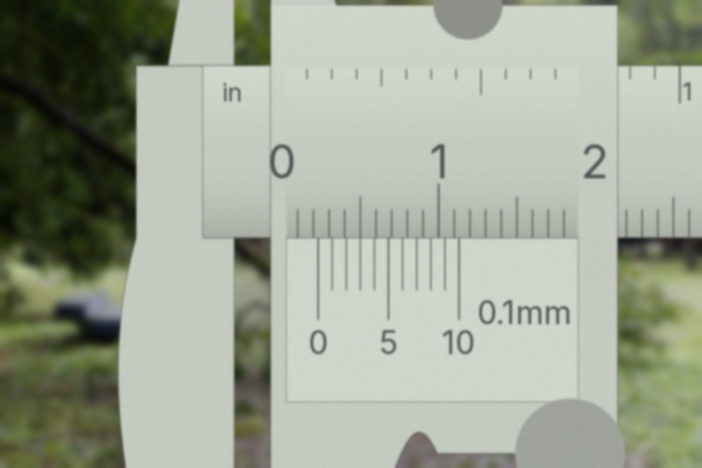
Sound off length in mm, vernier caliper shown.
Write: 2.3 mm
